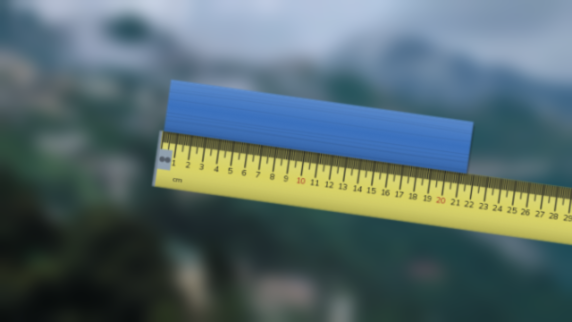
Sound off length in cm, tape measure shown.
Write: 21.5 cm
